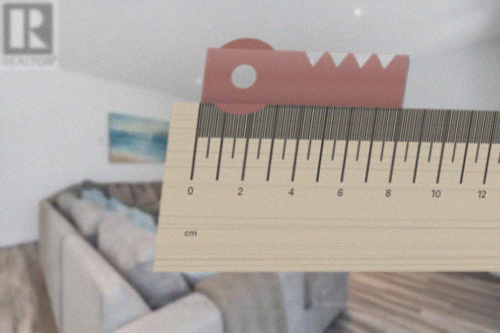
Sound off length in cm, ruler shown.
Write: 8 cm
